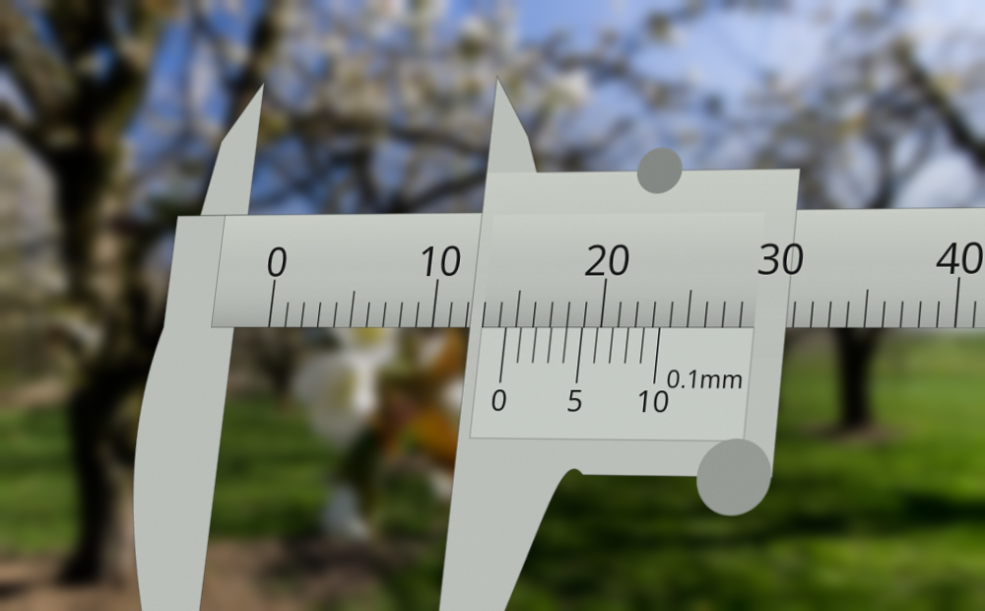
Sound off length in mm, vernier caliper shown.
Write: 14.4 mm
